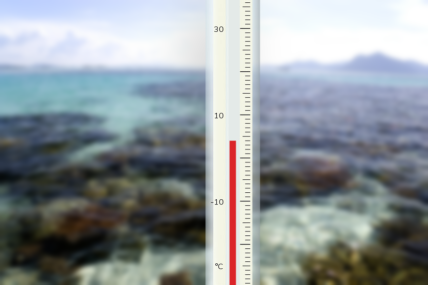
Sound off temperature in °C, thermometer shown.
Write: 4 °C
